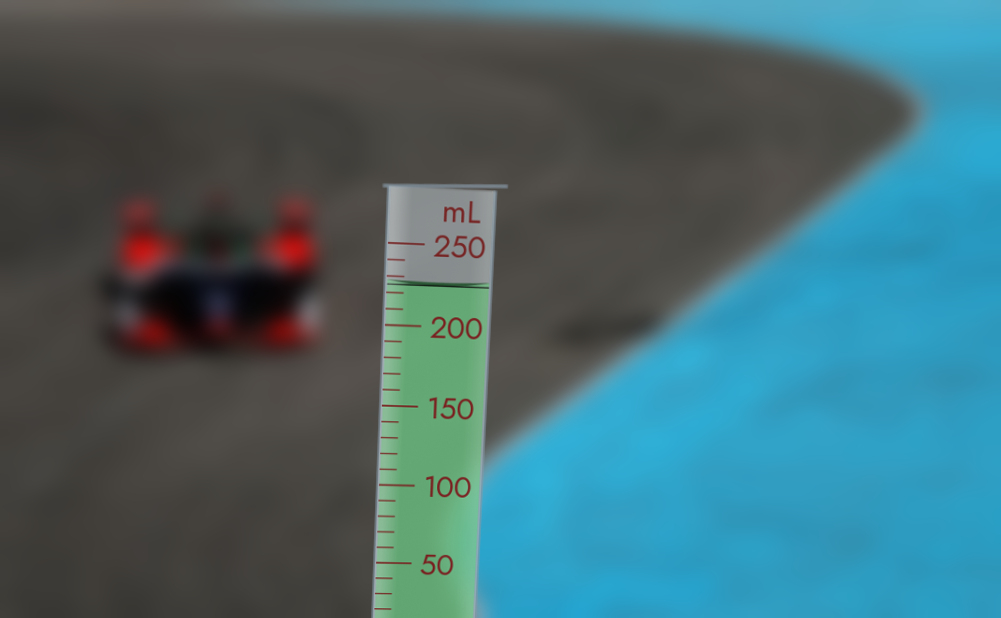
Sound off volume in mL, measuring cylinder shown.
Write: 225 mL
